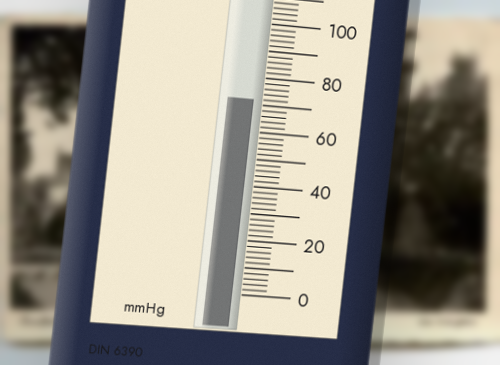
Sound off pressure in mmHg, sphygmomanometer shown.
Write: 72 mmHg
